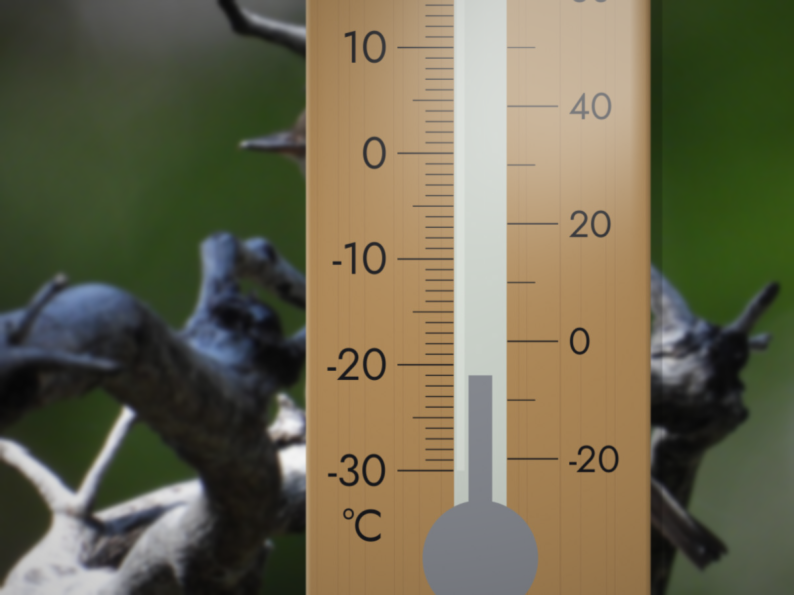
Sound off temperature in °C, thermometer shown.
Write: -21 °C
